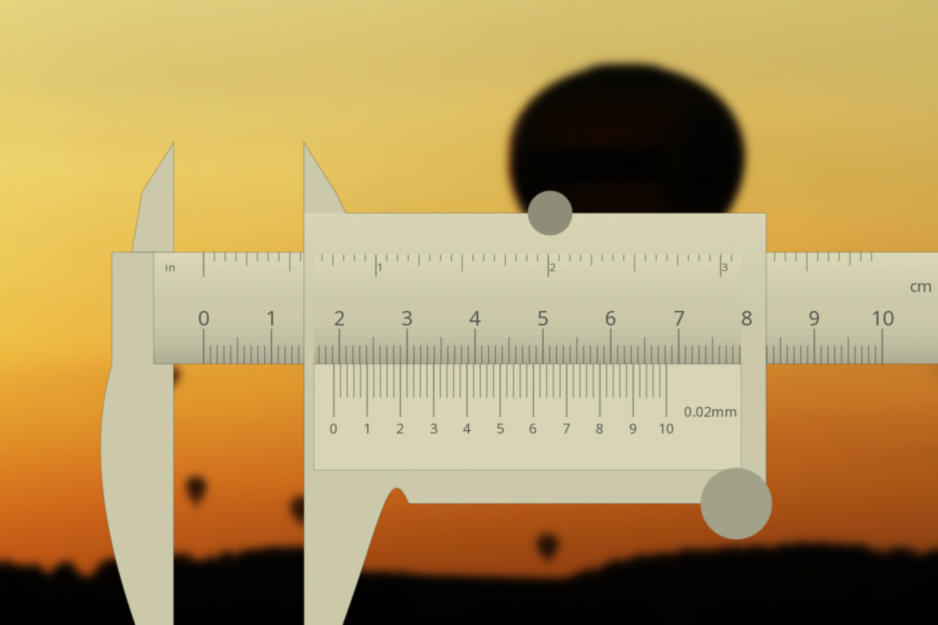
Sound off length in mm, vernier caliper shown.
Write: 19.2 mm
